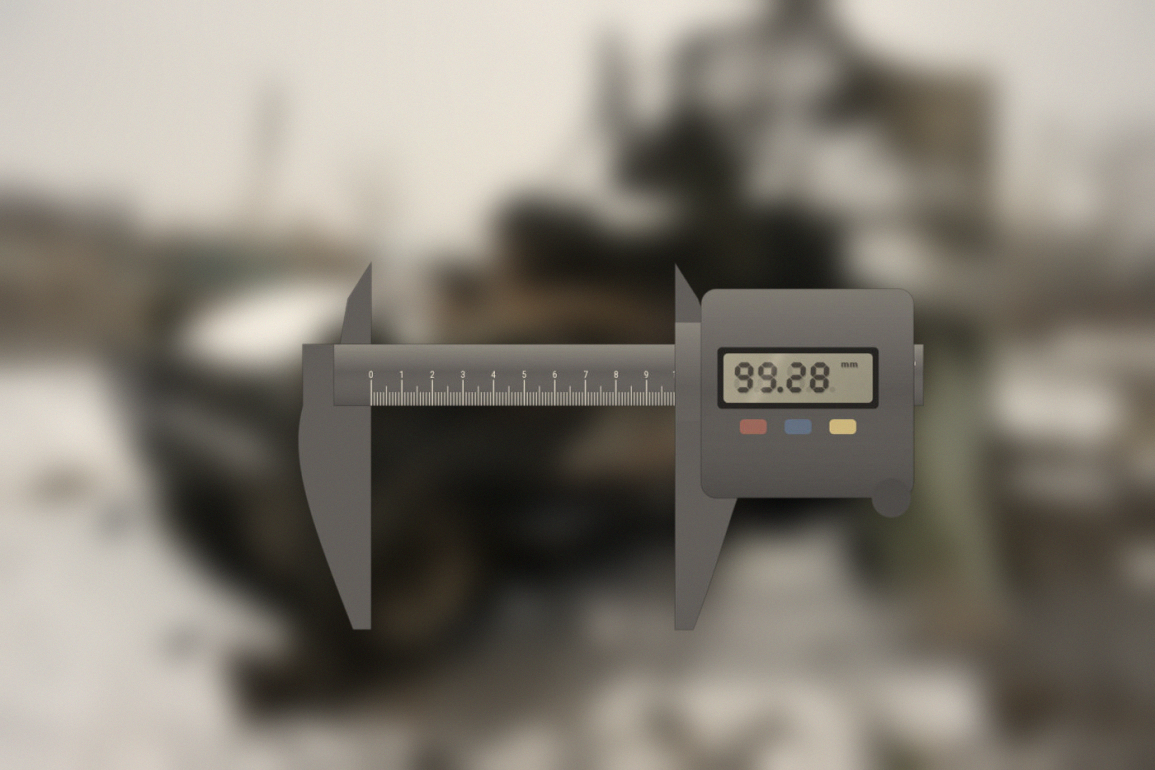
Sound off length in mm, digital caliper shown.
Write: 99.28 mm
